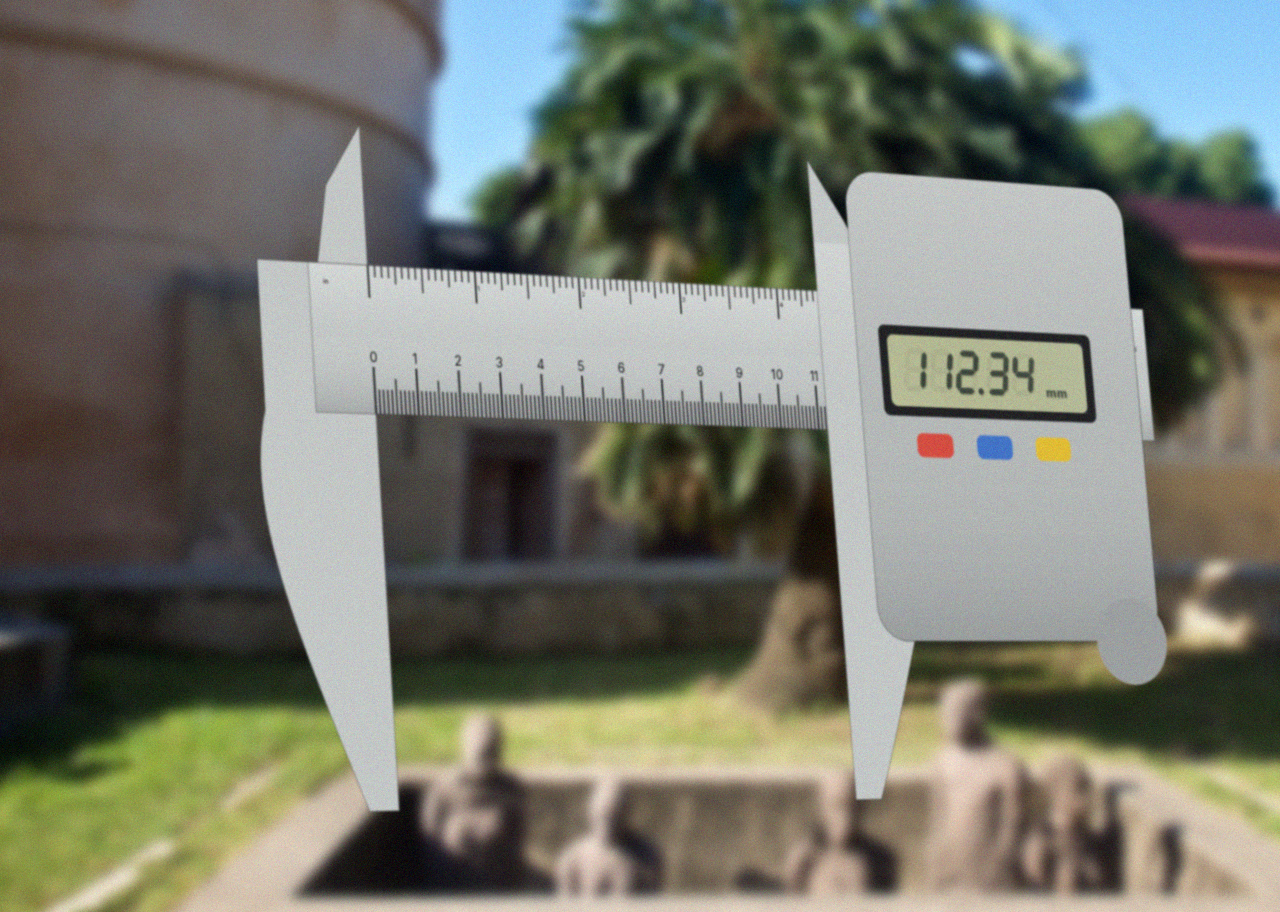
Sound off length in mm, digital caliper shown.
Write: 112.34 mm
